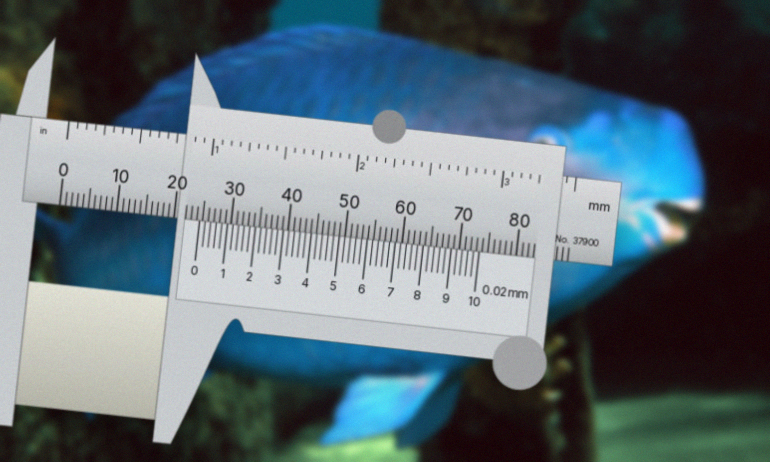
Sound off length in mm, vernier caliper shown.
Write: 24.5 mm
